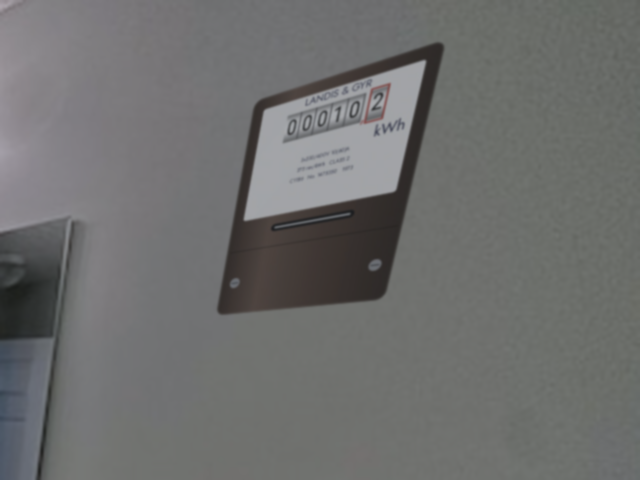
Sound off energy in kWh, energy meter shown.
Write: 10.2 kWh
